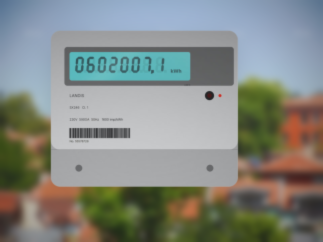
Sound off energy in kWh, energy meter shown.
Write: 602007.1 kWh
